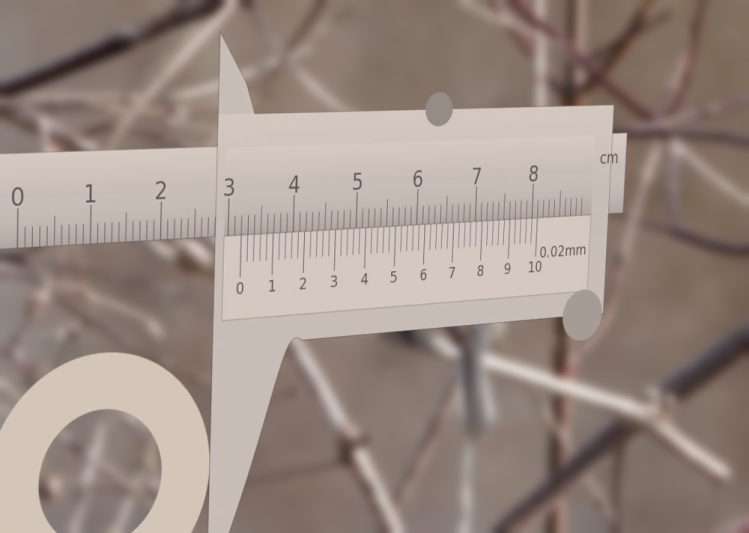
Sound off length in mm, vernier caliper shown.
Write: 32.0 mm
